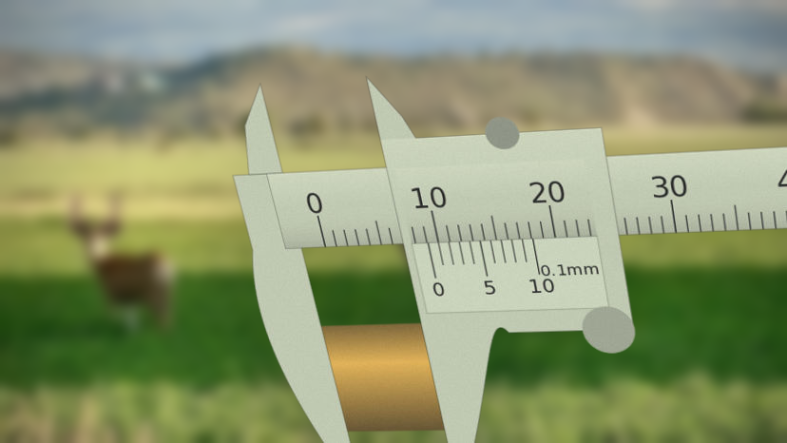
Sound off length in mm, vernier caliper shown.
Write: 9.1 mm
